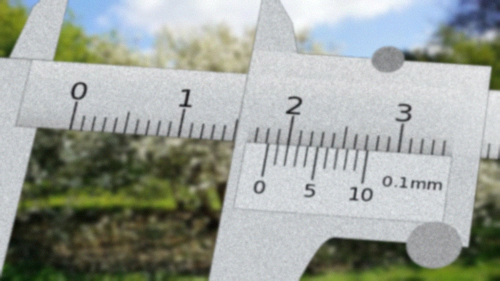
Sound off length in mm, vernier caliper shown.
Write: 18.2 mm
